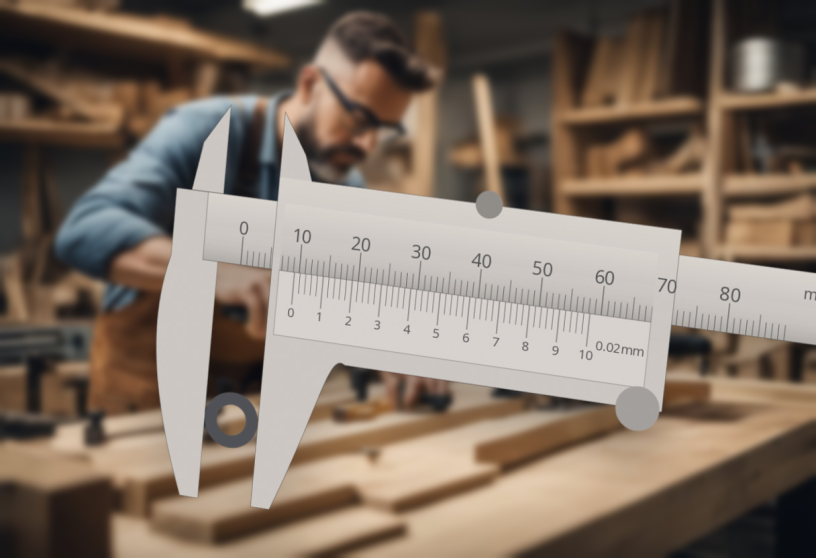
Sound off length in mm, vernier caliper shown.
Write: 9.2 mm
